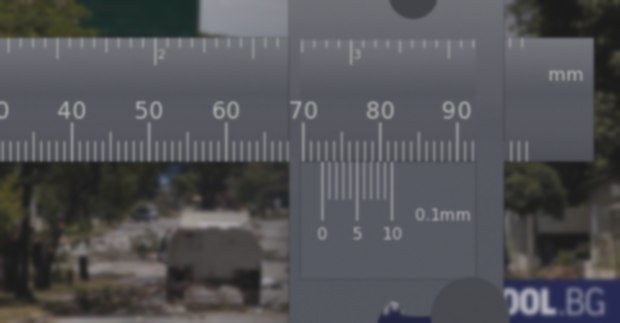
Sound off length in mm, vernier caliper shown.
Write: 72.5 mm
